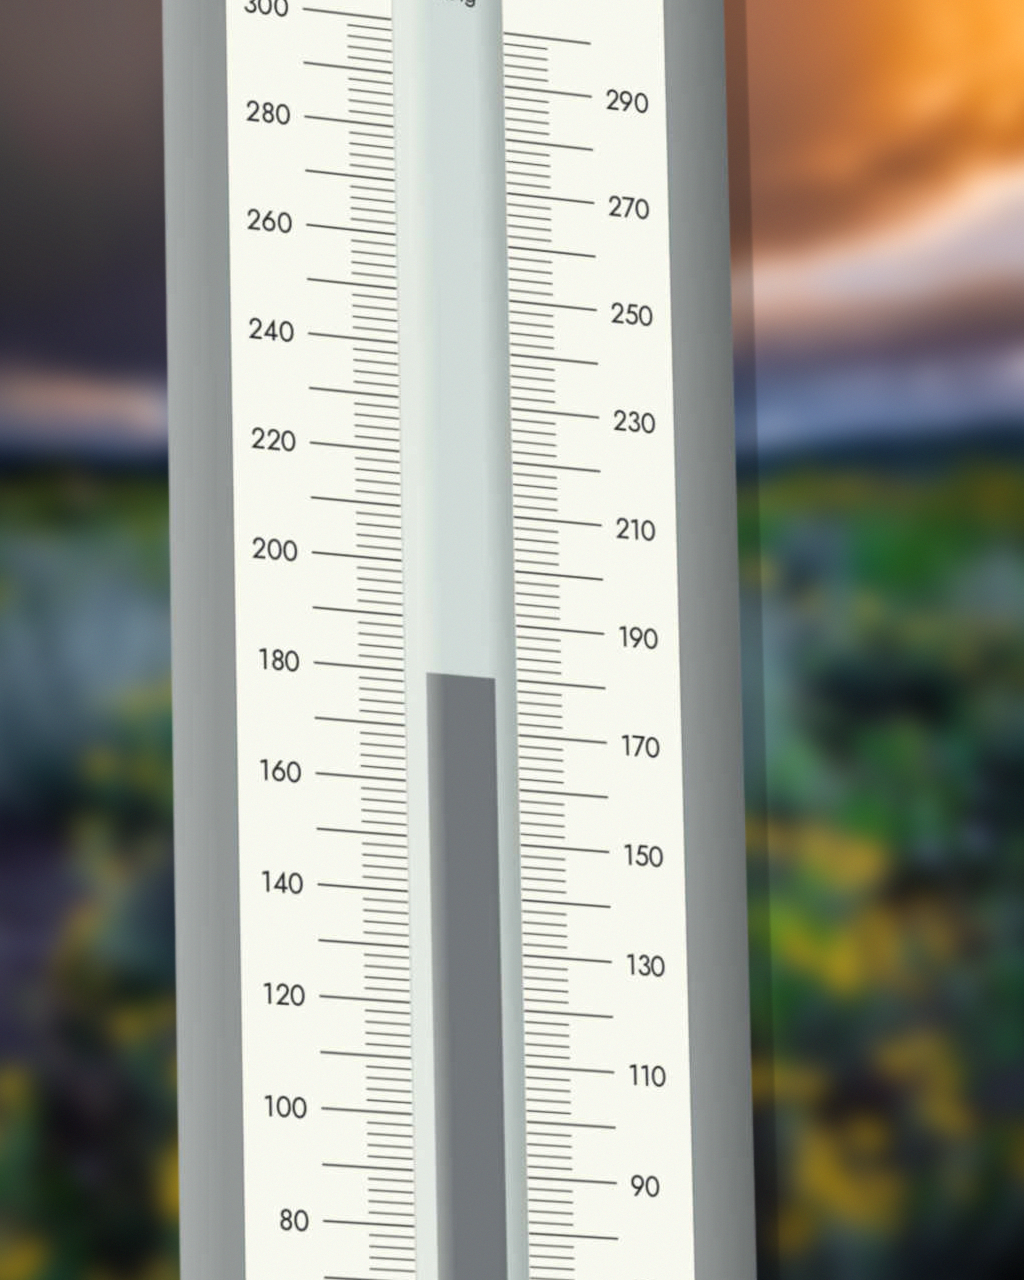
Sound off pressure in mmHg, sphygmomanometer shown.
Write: 180 mmHg
